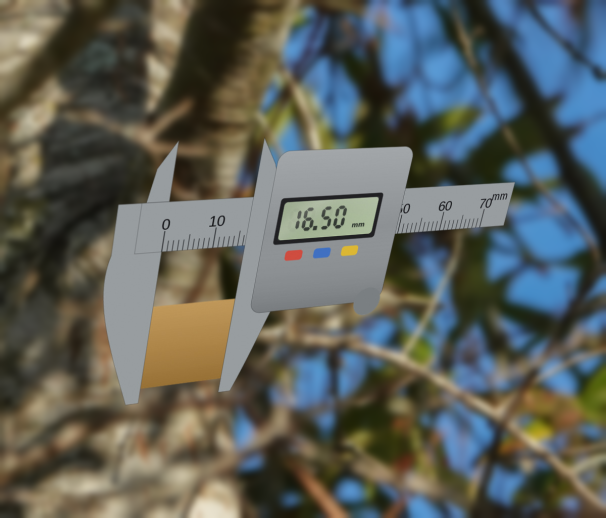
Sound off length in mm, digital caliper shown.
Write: 16.50 mm
